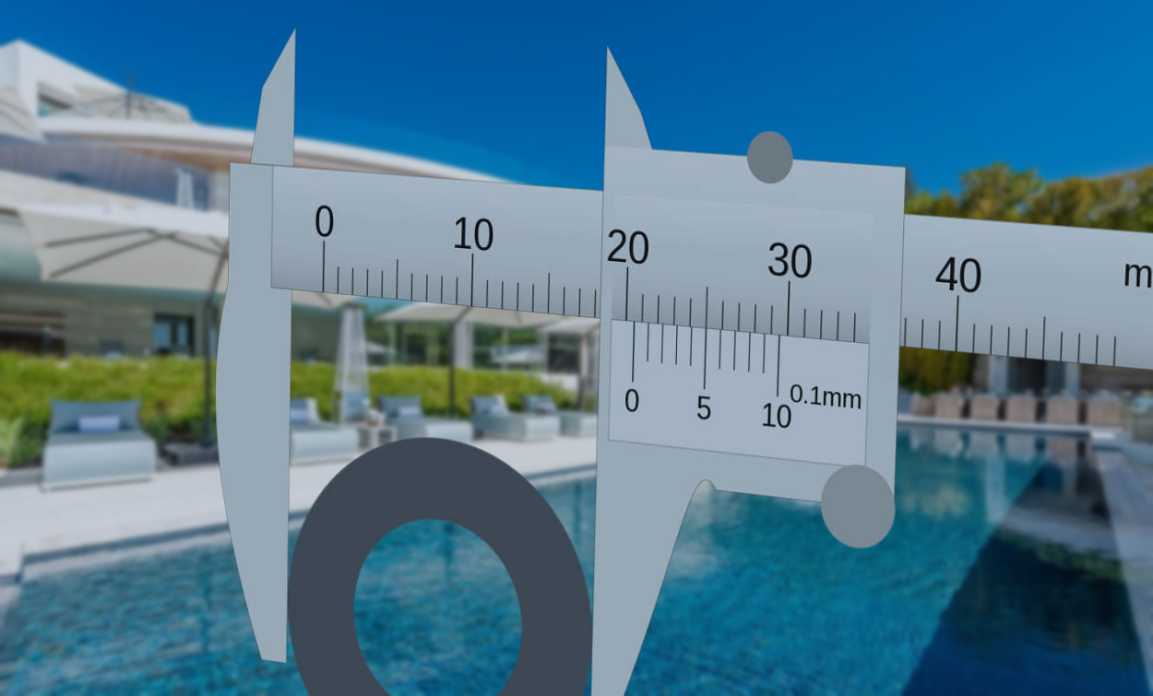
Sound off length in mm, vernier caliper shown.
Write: 20.5 mm
